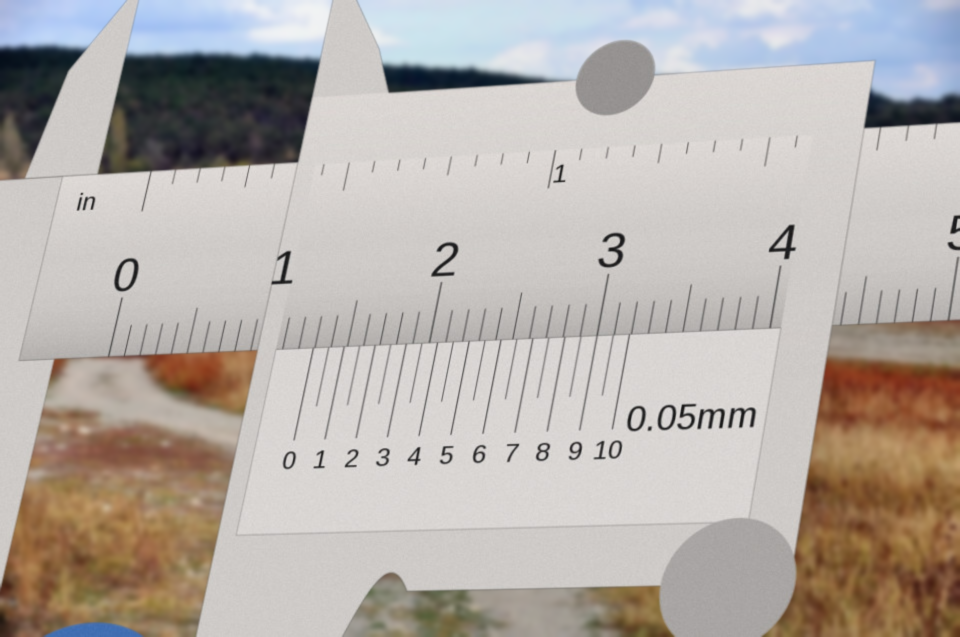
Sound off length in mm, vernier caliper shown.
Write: 12.9 mm
